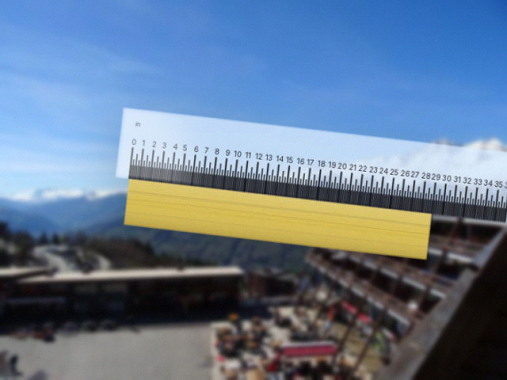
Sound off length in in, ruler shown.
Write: 29 in
